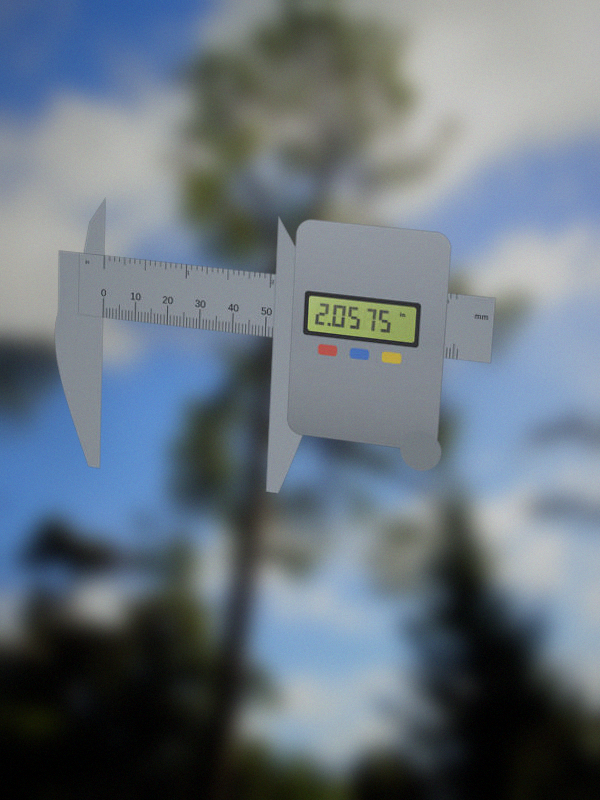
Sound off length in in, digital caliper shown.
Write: 2.0575 in
